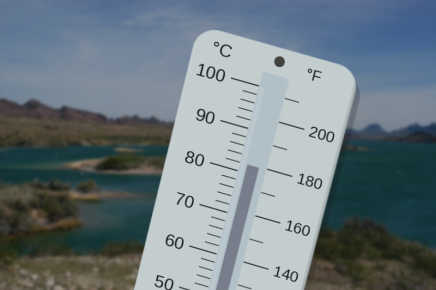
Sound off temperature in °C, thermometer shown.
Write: 82 °C
